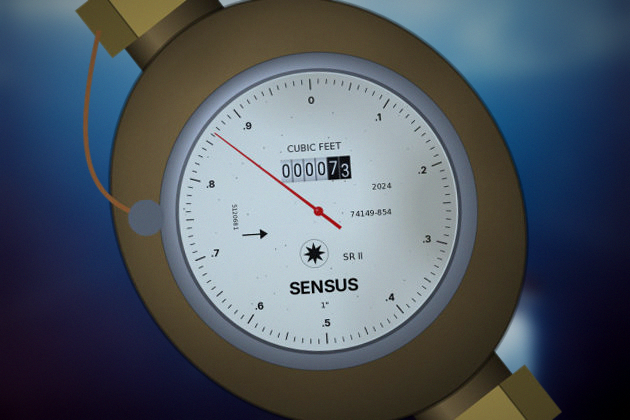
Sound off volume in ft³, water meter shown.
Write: 72.86 ft³
